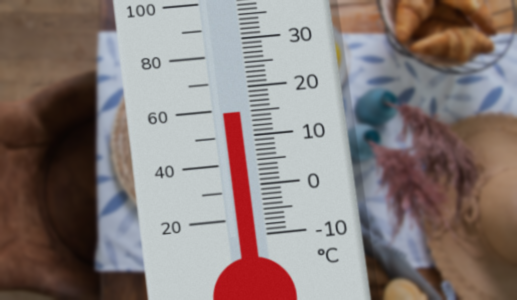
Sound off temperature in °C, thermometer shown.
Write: 15 °C
